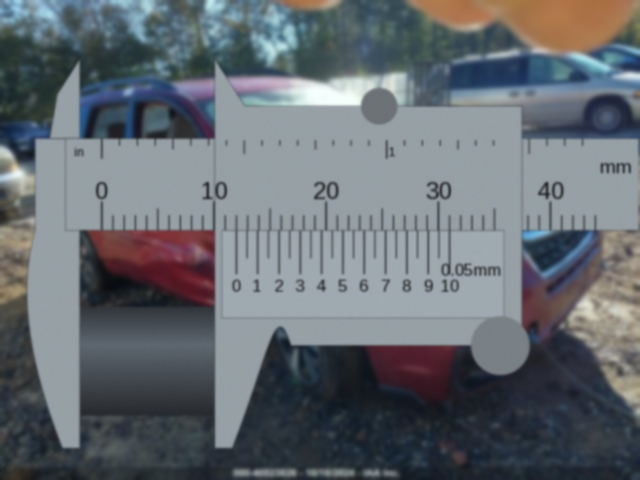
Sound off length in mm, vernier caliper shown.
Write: 12.0 mm
